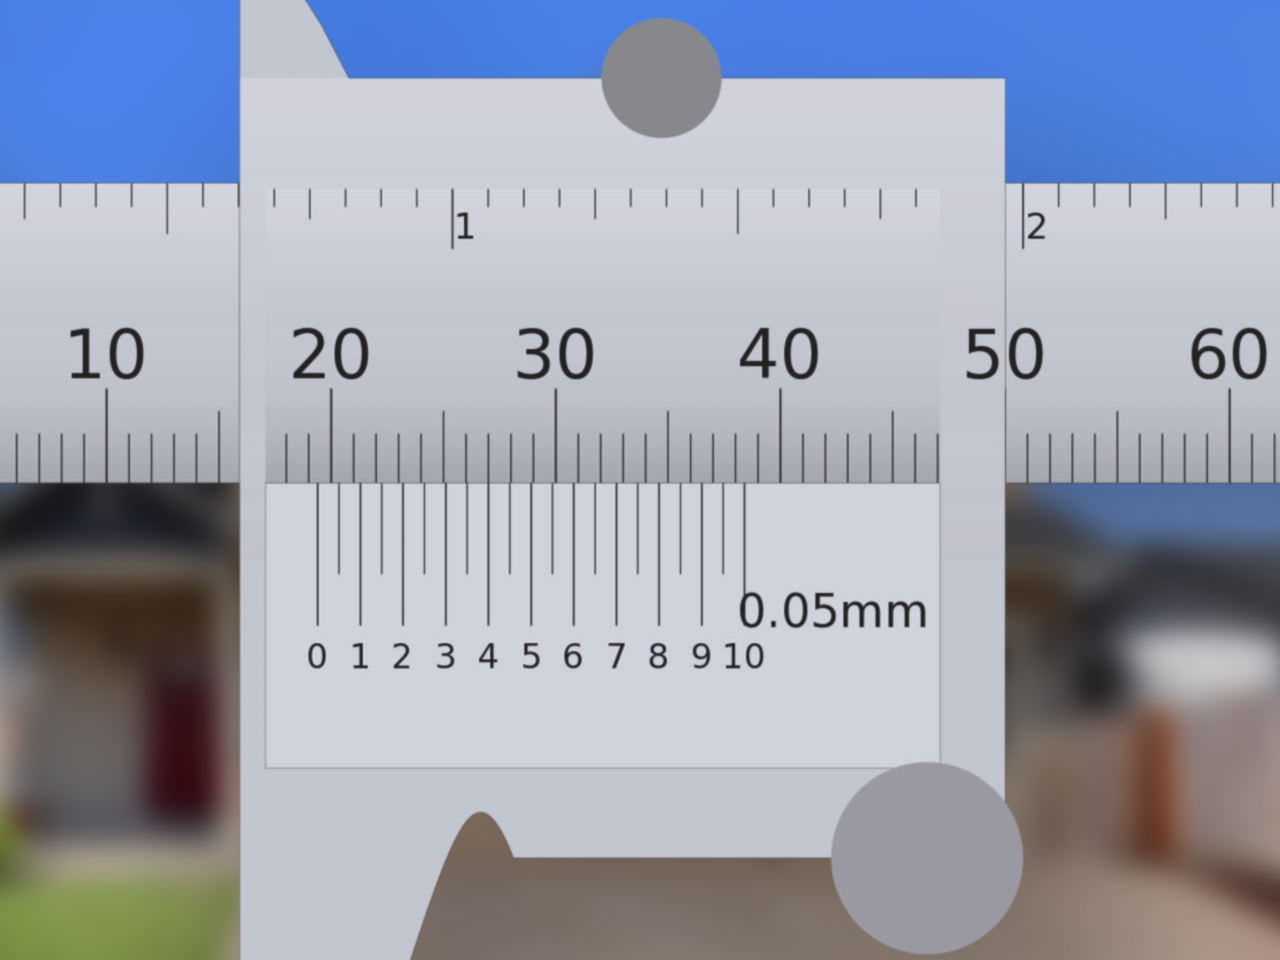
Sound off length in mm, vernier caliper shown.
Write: 19.4 mm
